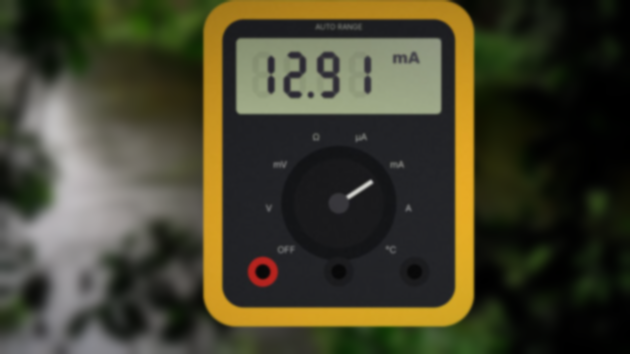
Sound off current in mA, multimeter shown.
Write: 12.91 mA
